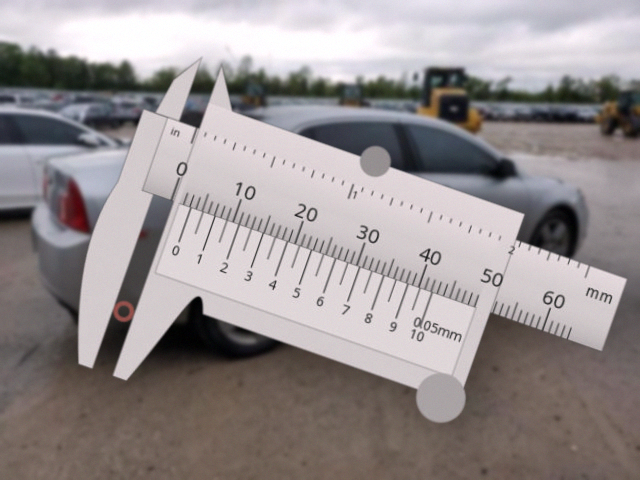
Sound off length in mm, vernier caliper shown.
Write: 3.2 mm
